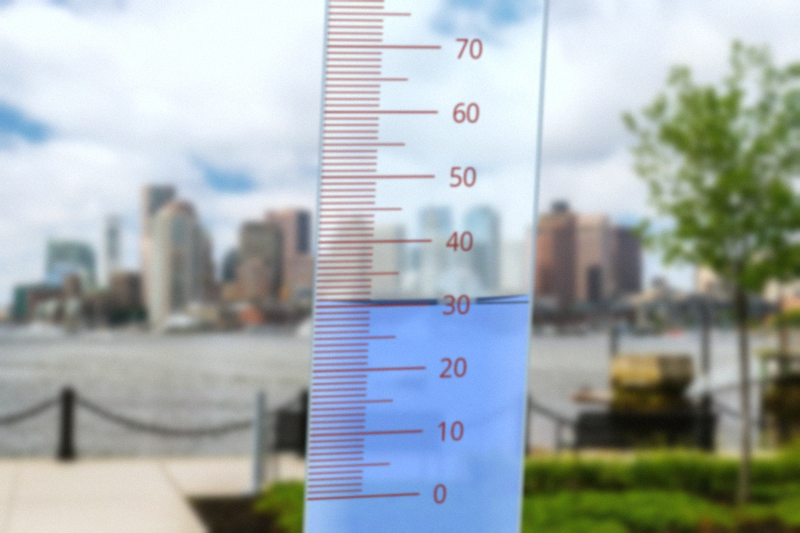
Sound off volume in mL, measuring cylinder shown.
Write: 30 mL
